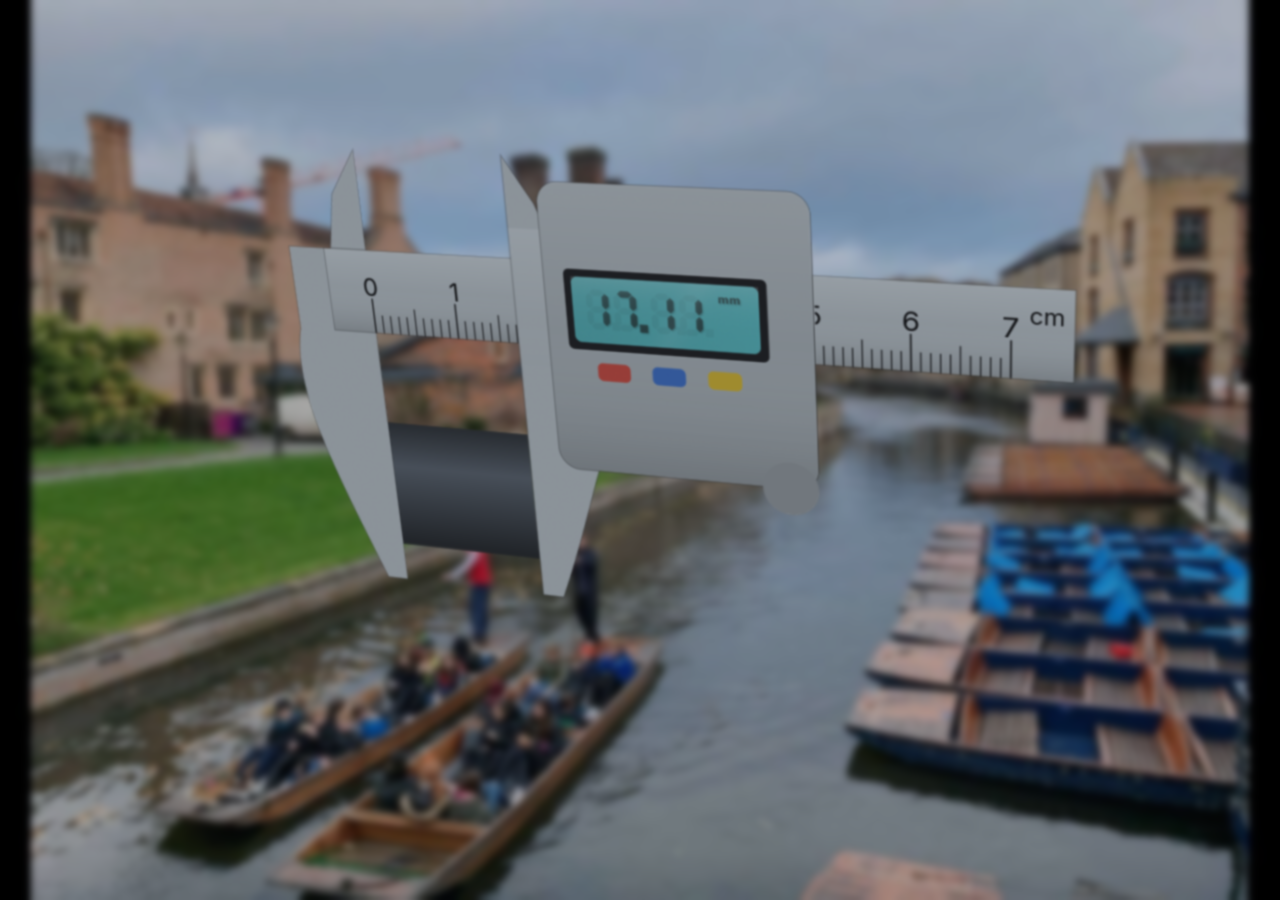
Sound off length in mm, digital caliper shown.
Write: 17.11 mm
